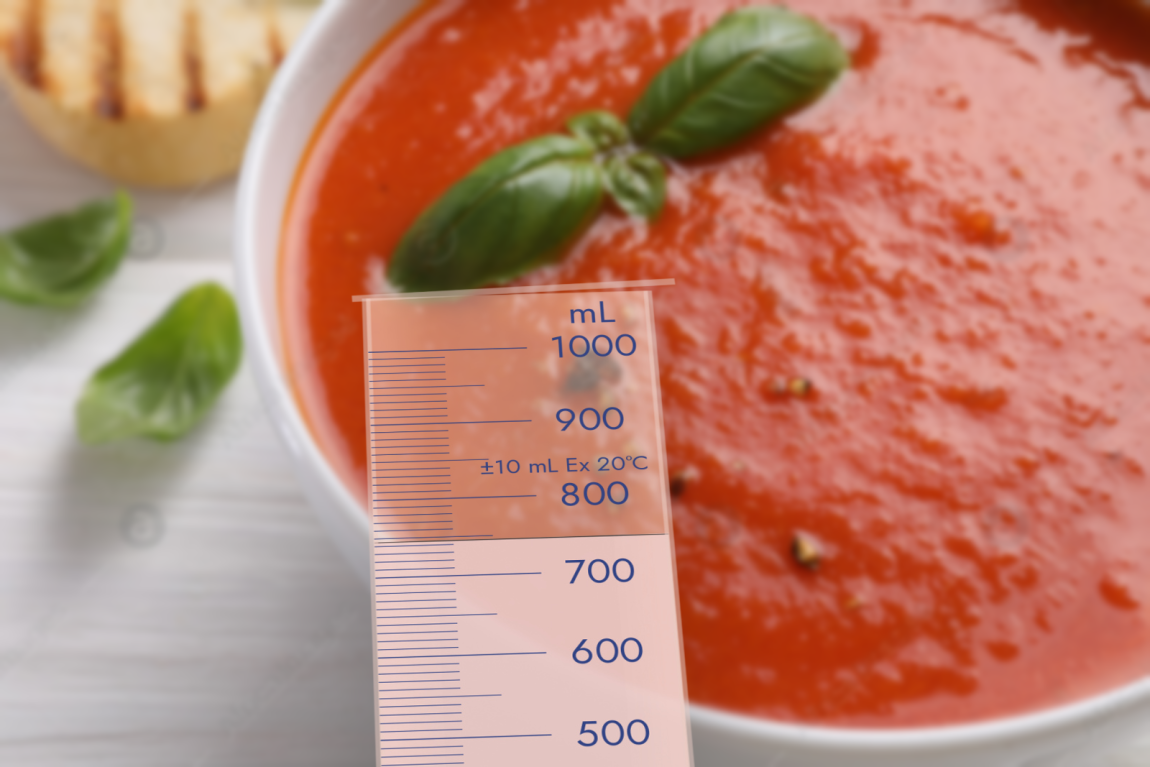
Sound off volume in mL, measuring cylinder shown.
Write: 745 mL
